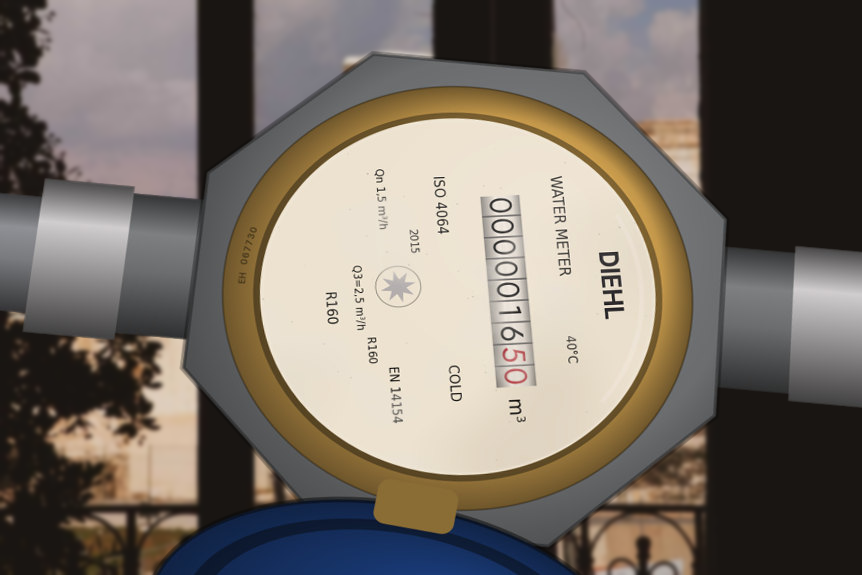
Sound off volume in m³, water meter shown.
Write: 16.50 m³
